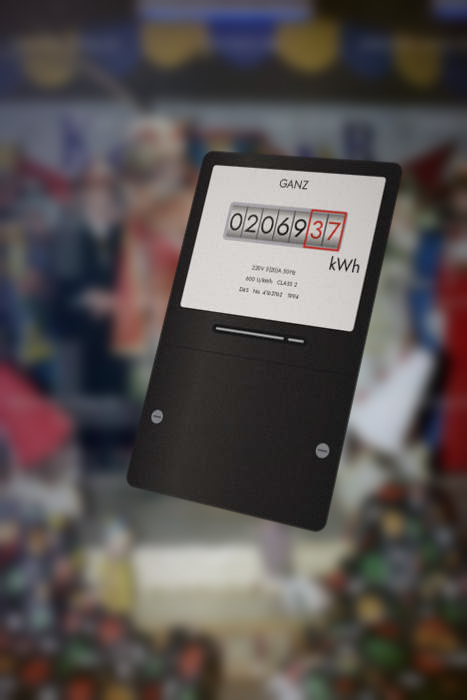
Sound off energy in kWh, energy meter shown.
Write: 2069.37 kWh
